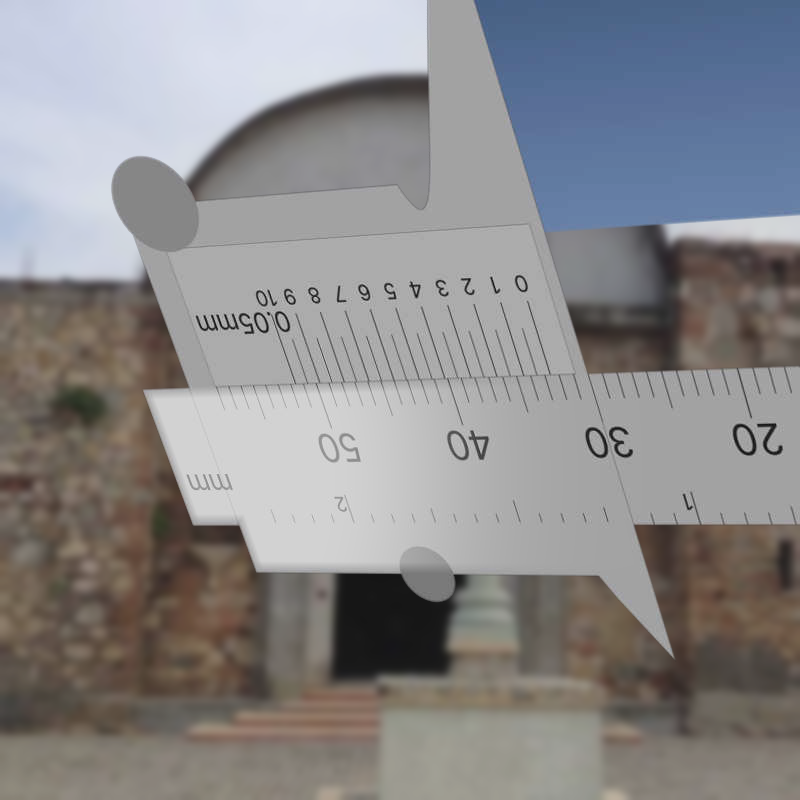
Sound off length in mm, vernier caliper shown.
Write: 32.6 mm
